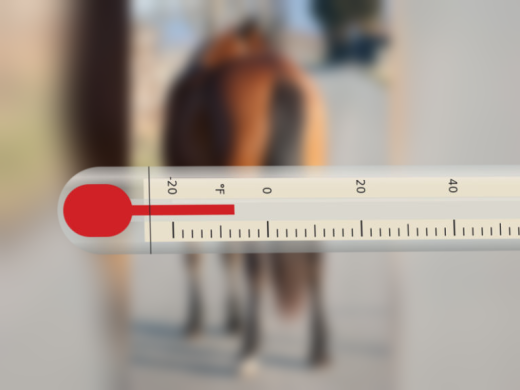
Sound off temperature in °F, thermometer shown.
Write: -7 °F
